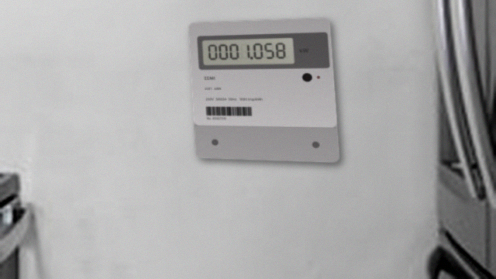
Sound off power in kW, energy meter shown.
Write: 1.058 kW
